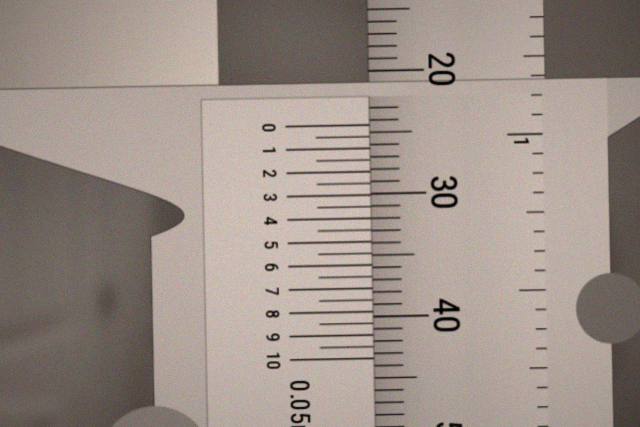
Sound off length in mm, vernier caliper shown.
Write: 24.4 mm
